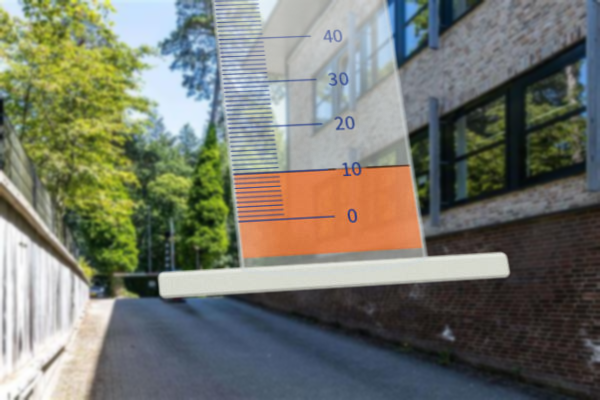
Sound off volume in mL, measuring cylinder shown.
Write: 10 mL
